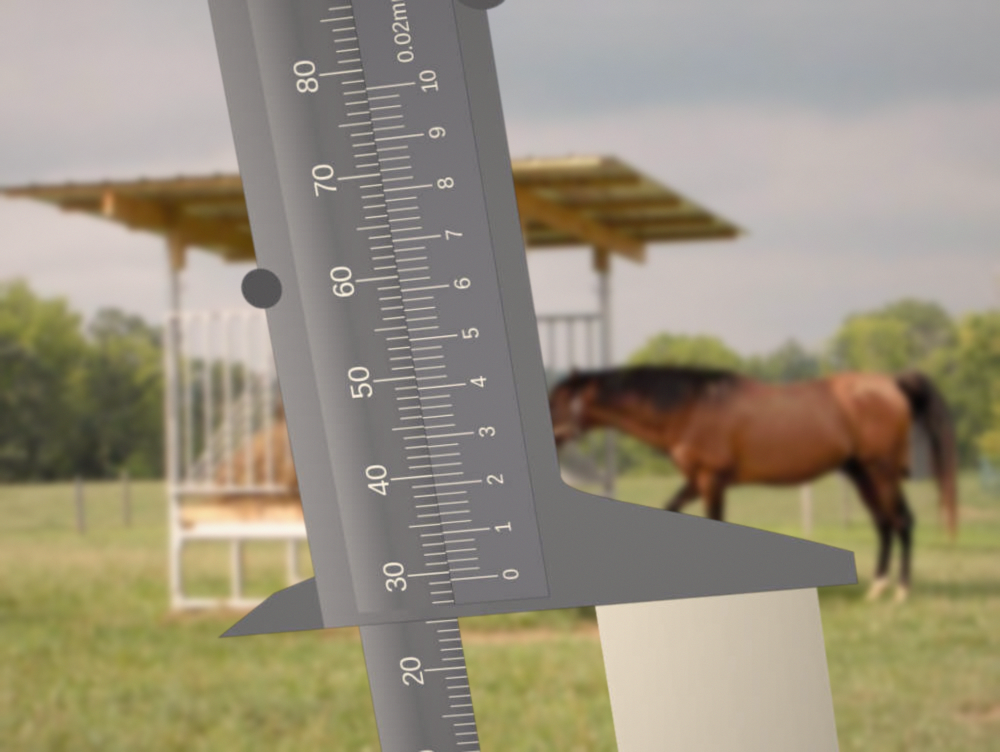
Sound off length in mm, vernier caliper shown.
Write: 29.2 mm
